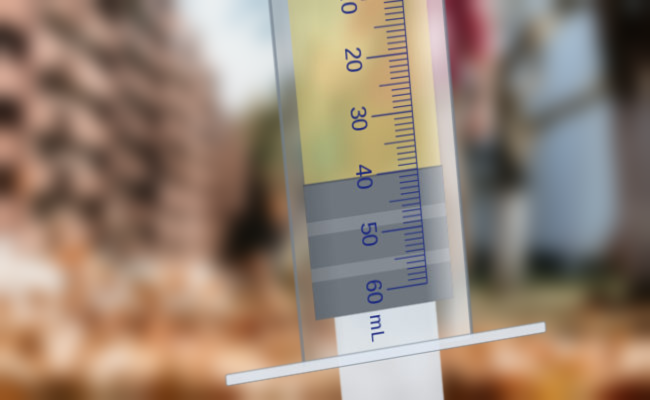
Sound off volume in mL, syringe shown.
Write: 40 mL
